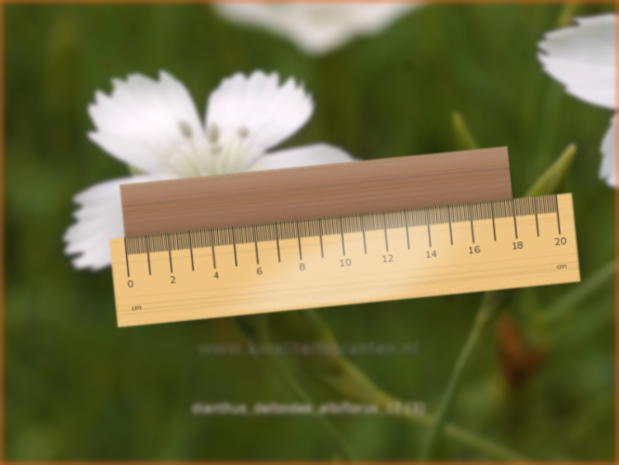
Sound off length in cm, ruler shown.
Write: 18 cm
